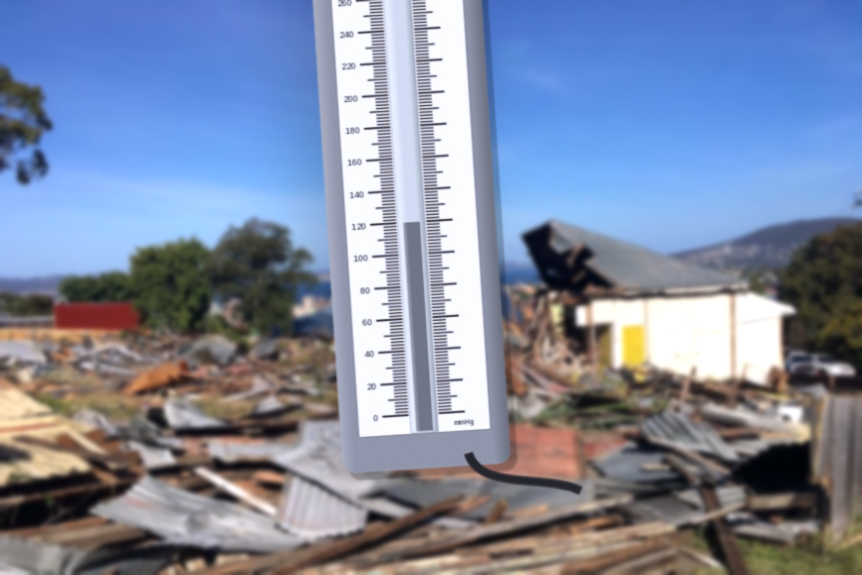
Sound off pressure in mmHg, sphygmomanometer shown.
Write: 120 mmHg
